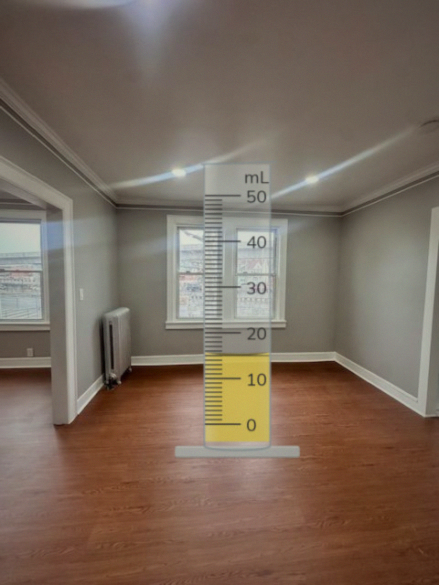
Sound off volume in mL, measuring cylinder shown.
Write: 15 mL
